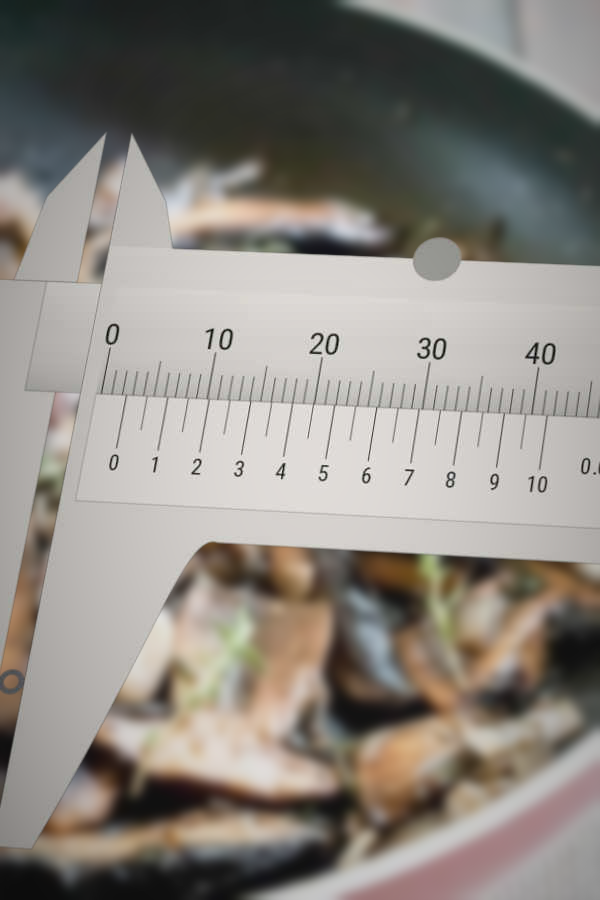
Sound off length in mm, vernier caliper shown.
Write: 2.4 mm
